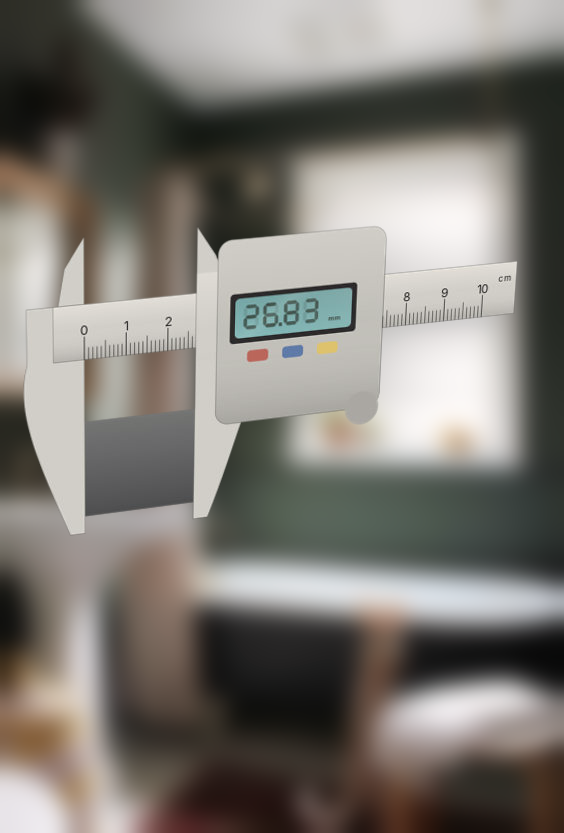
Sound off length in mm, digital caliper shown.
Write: 26.83 mm
